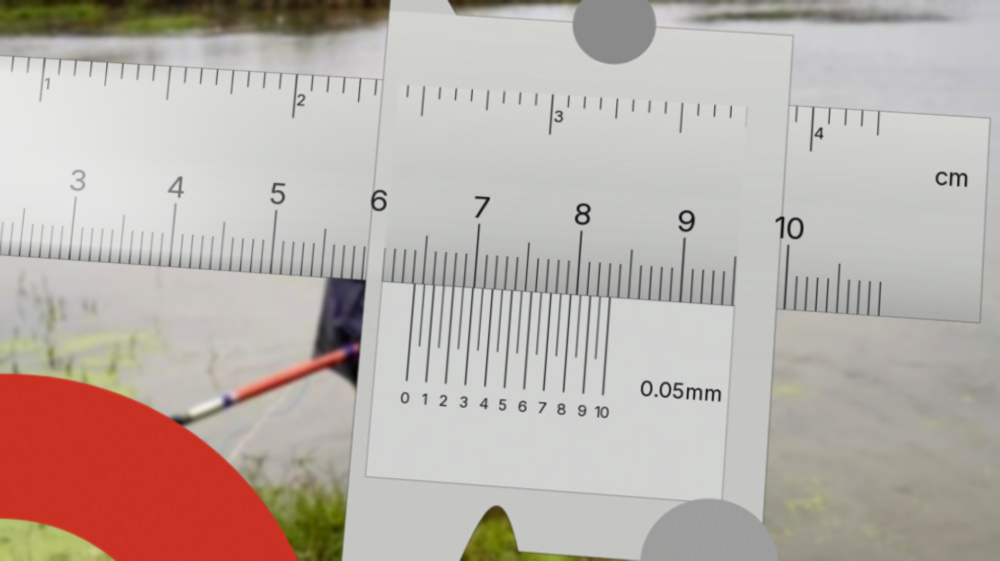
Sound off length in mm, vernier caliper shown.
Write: 64.2 mm
